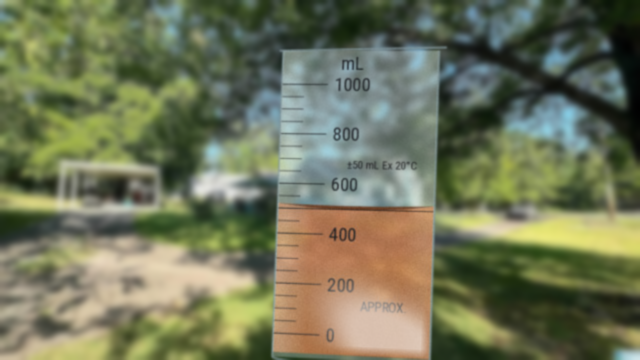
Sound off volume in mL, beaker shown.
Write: 500 mL
